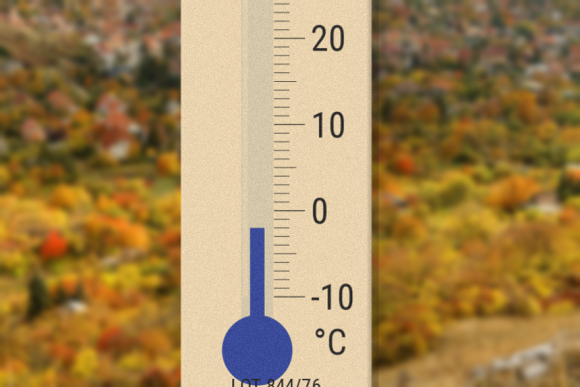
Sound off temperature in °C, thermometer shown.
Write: -2 °C
